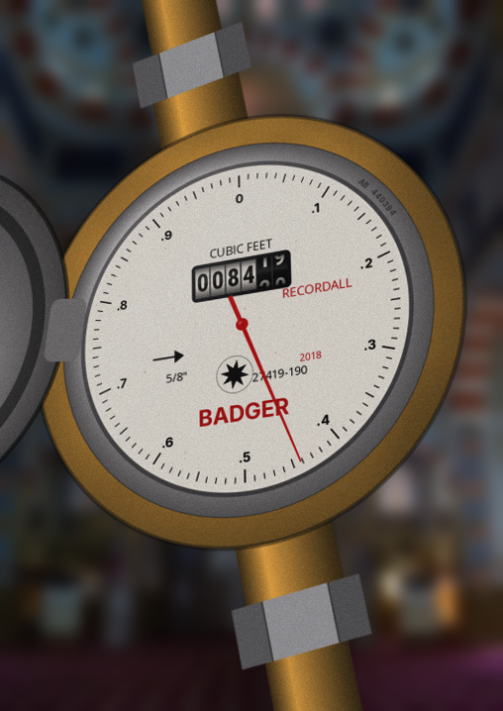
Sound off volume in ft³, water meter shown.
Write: 8419.44 ft³
